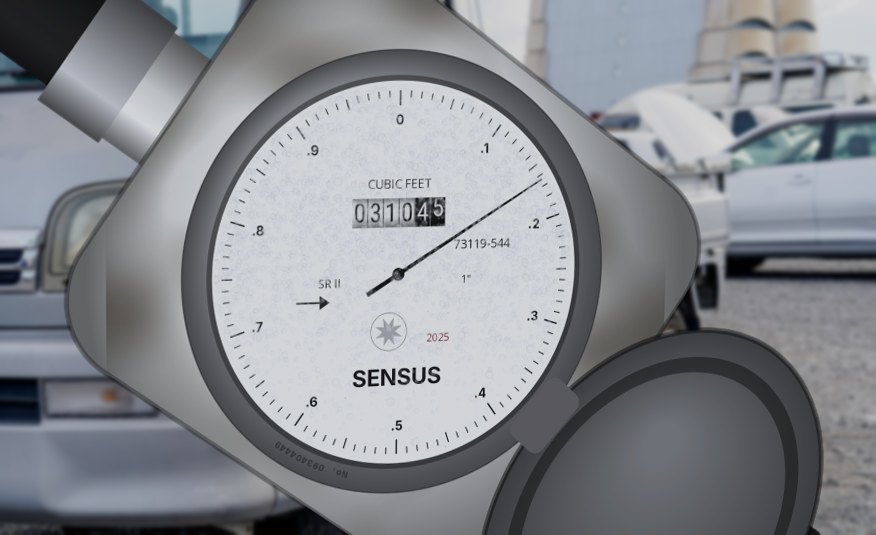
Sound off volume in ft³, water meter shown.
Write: 31045.16 ft³
